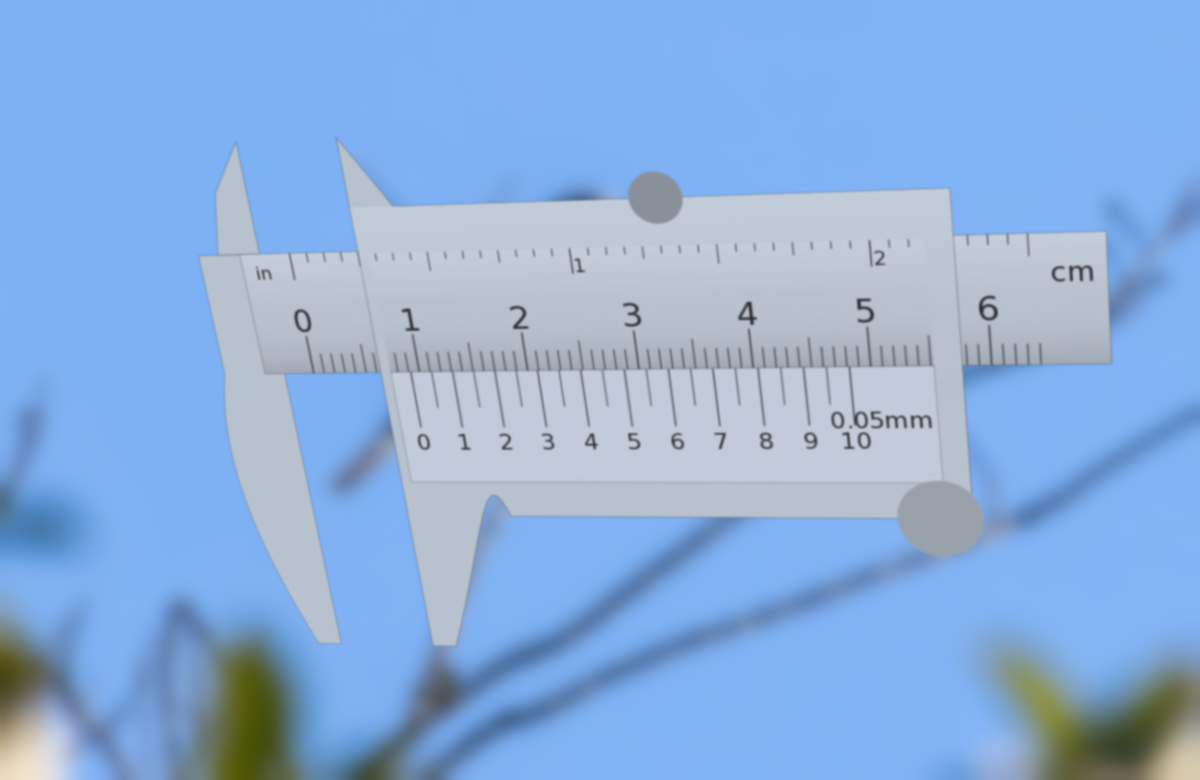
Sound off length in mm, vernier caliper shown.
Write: 9.2 mm
